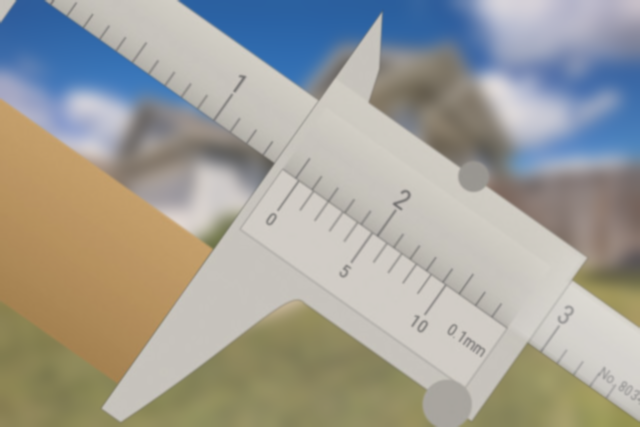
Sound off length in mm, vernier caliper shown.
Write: 15.2 mm
